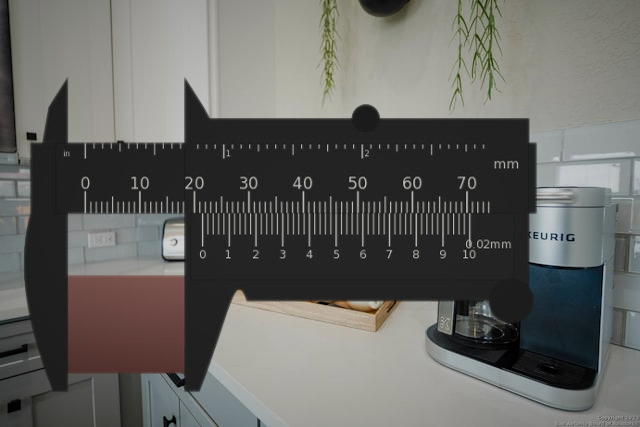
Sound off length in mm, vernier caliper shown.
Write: 21.5 mm
